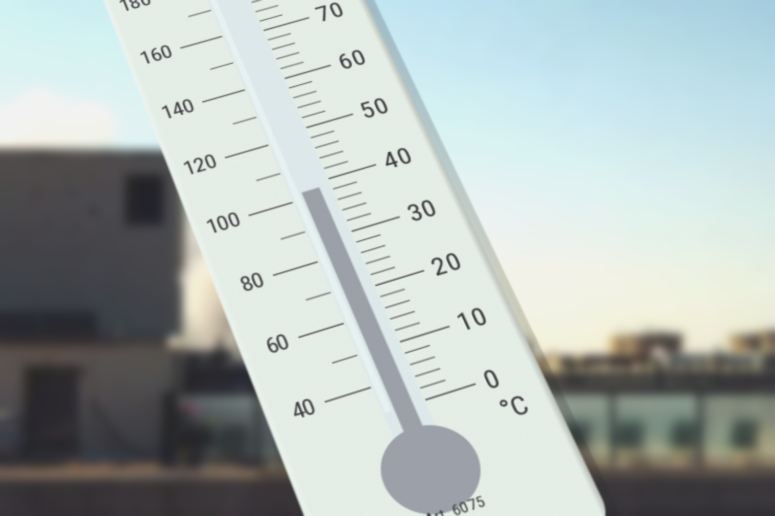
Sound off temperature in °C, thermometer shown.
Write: 39 °C
